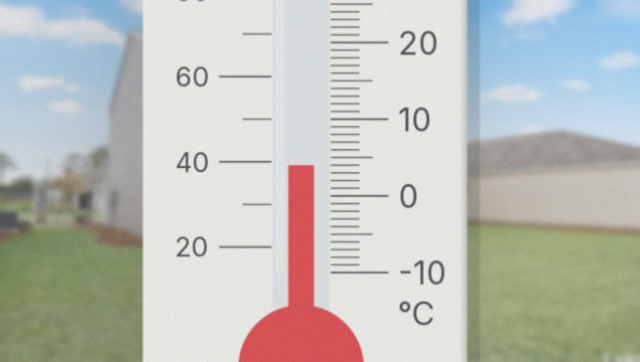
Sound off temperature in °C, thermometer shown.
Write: 4 °C
